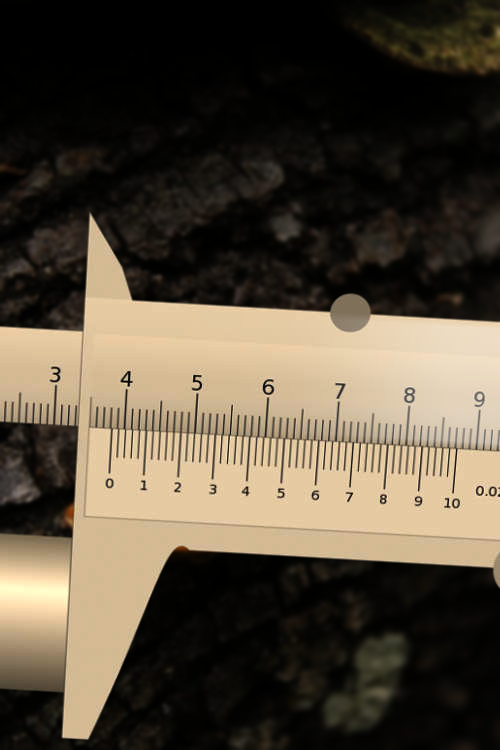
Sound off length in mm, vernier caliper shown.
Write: 38.2 mm
